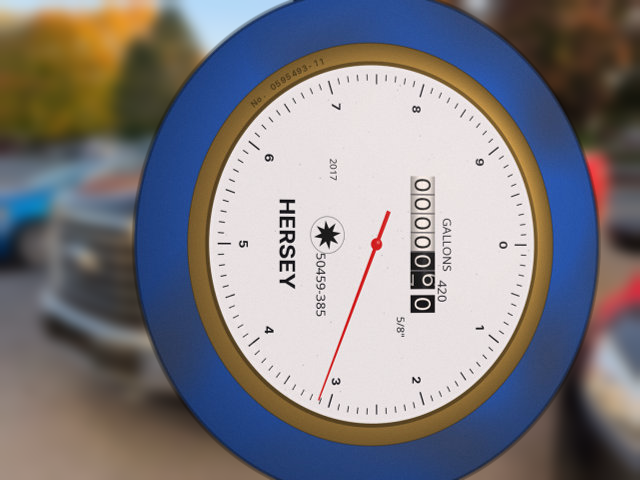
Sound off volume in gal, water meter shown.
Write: 63.1 gal
